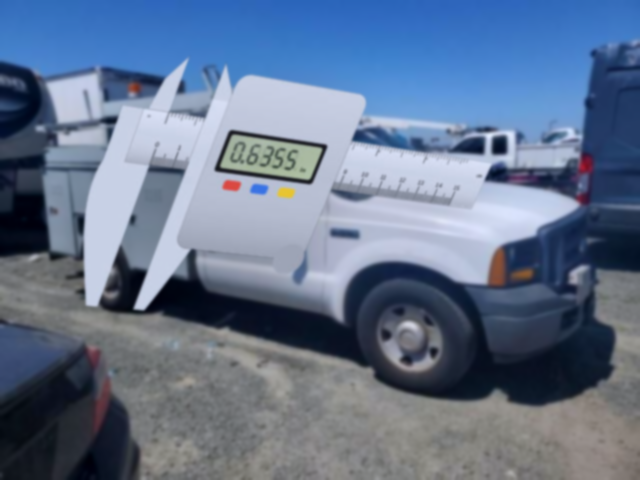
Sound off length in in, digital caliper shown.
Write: 0.6355 in
